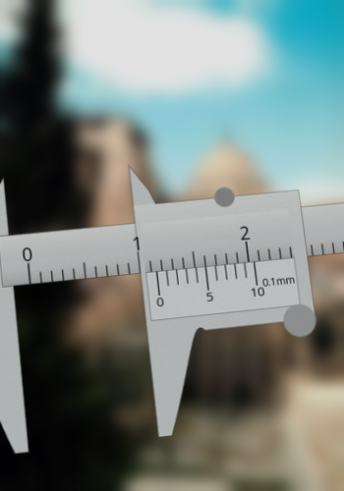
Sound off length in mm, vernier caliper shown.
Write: 11.5 mm
